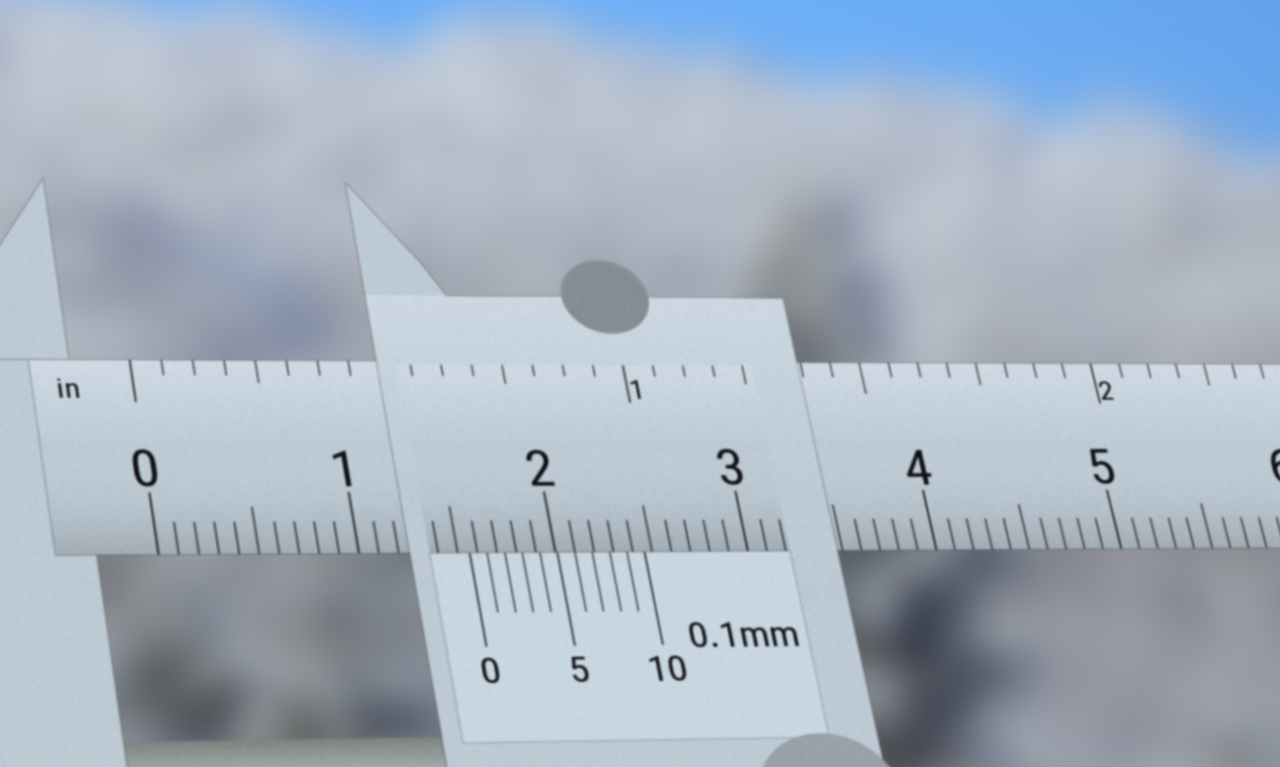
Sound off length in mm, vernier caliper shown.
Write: 15.6 mm
